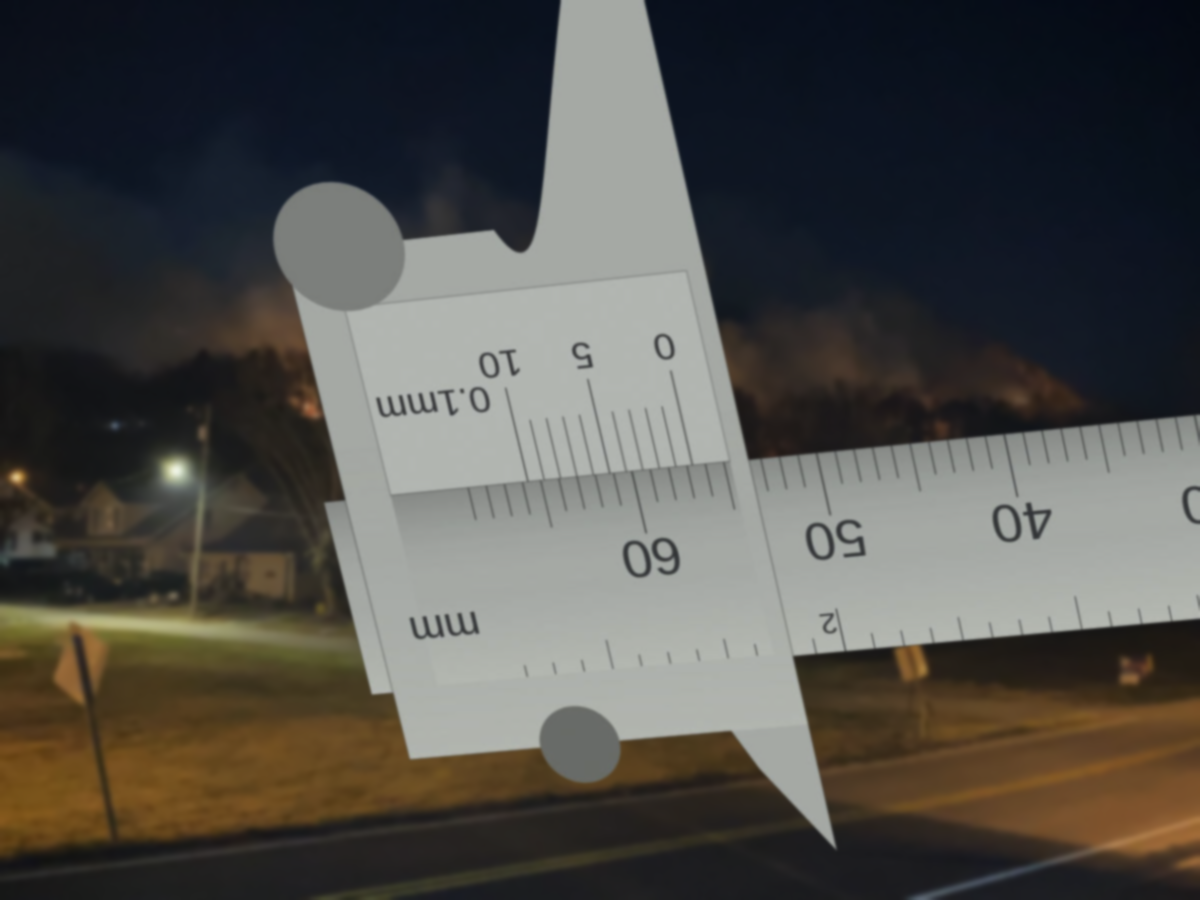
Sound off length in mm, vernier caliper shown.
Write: 56.7 mm
